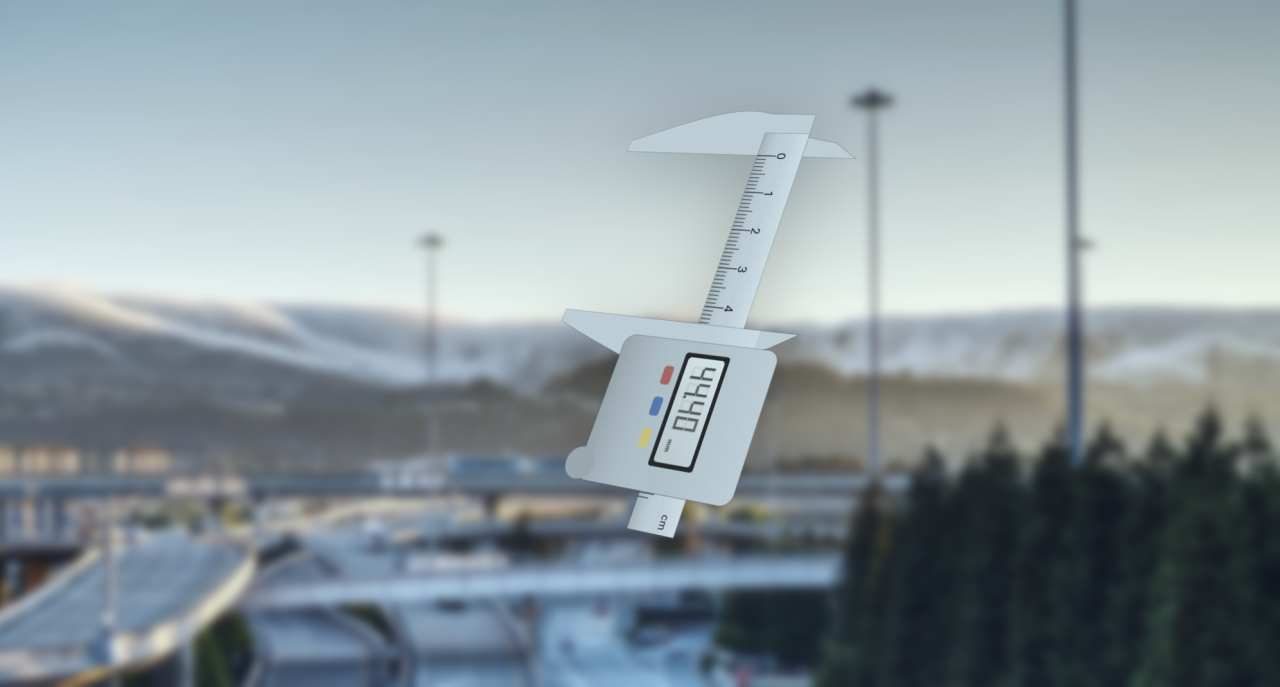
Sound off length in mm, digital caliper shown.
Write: 44.40 mm
